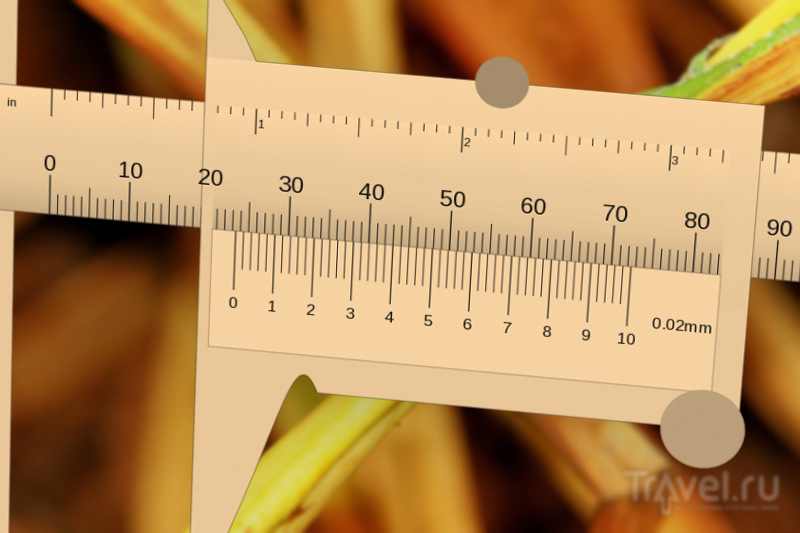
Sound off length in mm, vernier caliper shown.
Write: 23.4 mm
